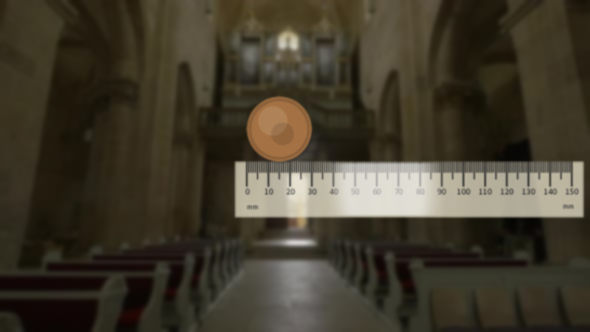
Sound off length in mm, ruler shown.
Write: 30 mm
